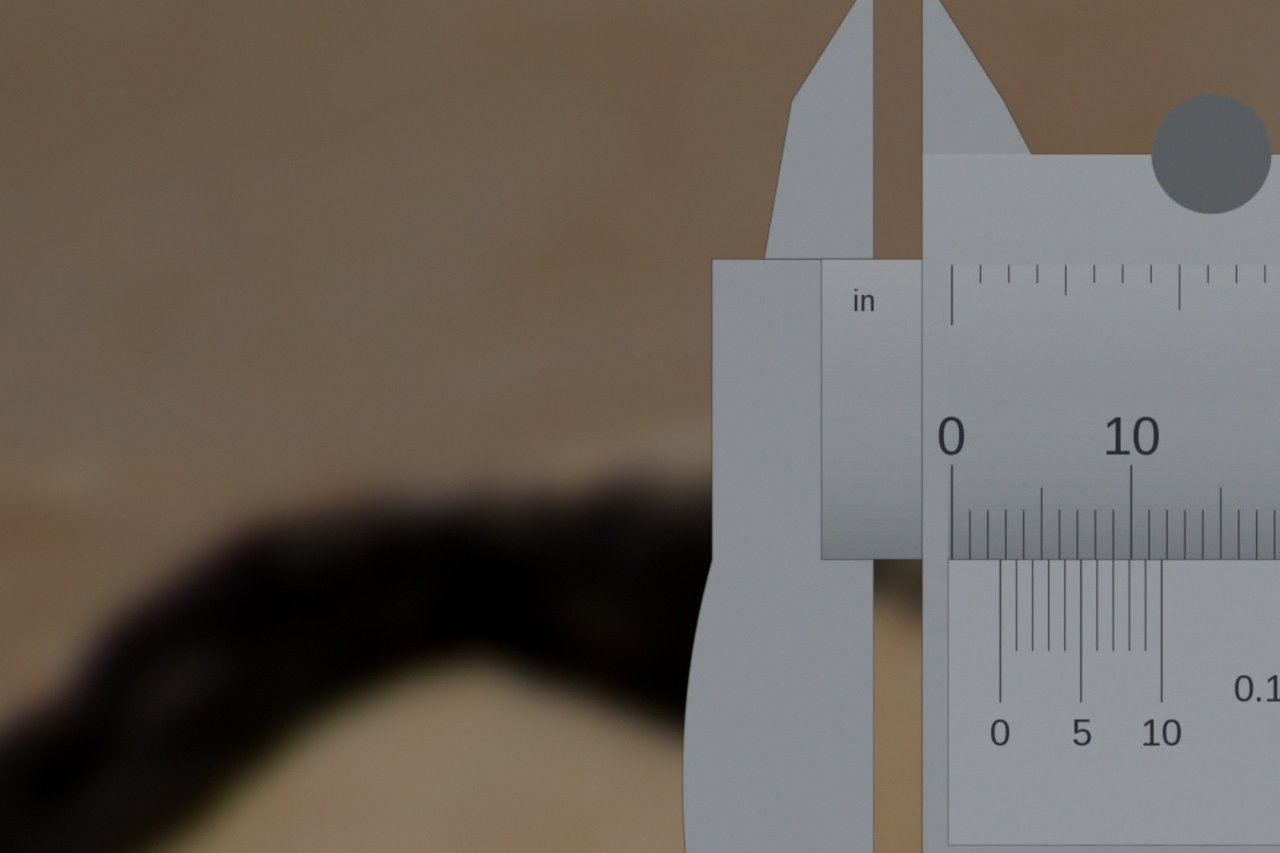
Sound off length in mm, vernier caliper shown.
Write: 2.7 mm
